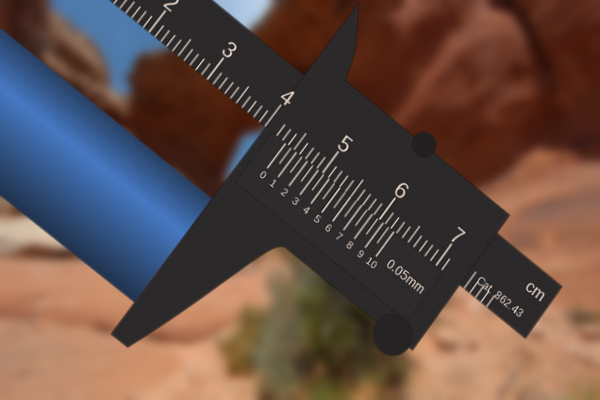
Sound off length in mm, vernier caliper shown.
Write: 43.6 mm
